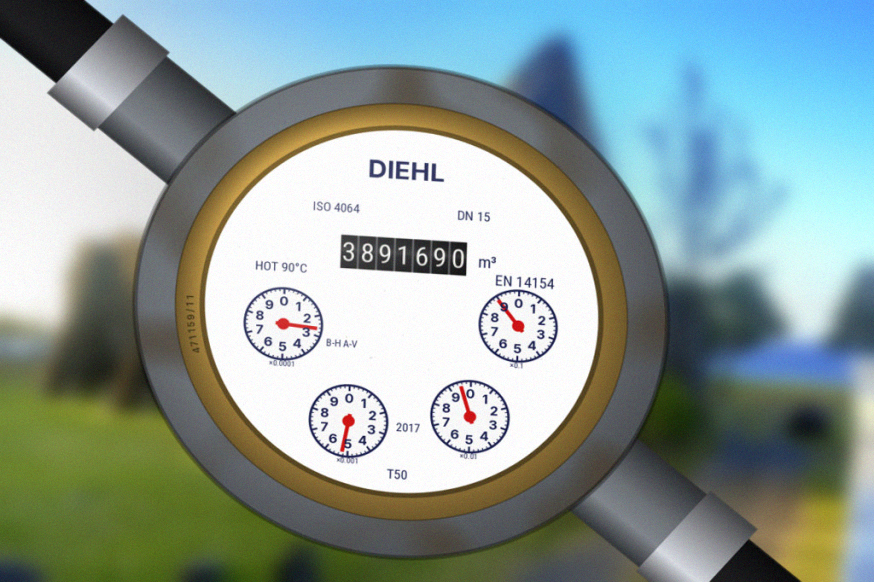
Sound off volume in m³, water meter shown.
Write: 3891690.8952 m³
